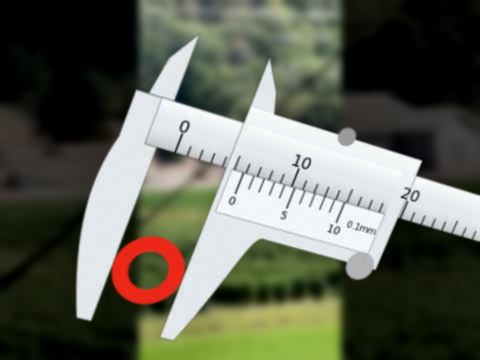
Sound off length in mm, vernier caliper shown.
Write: 5.8 mm
